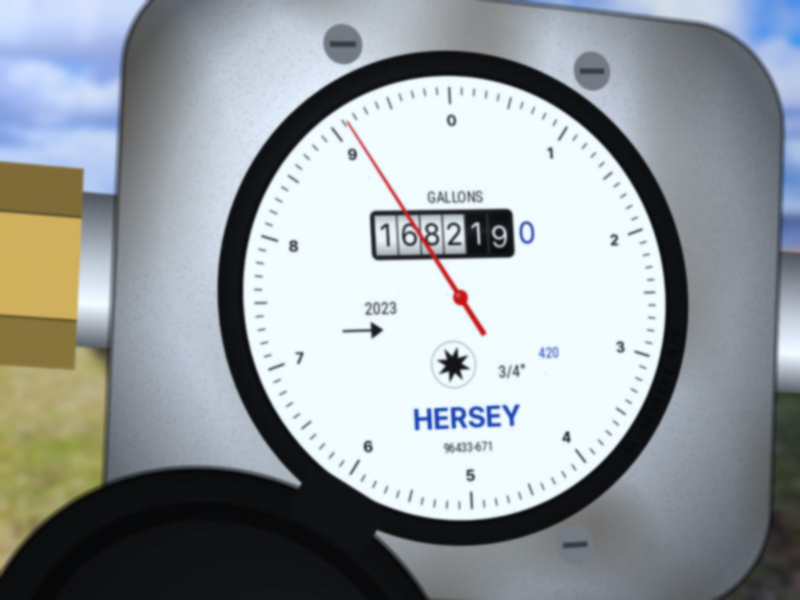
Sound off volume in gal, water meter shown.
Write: 1682189.1 gal
